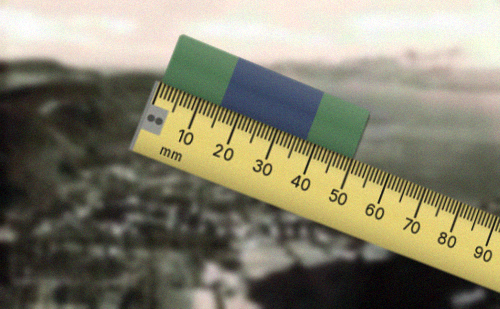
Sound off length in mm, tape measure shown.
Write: 50 mm
